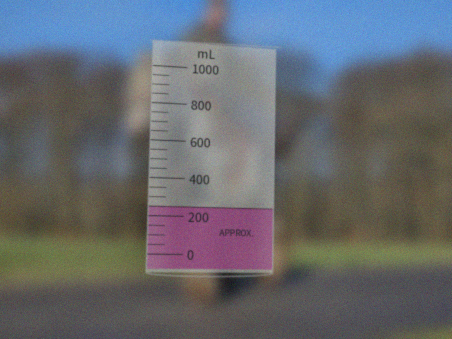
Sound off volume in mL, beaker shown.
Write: 250 mL
